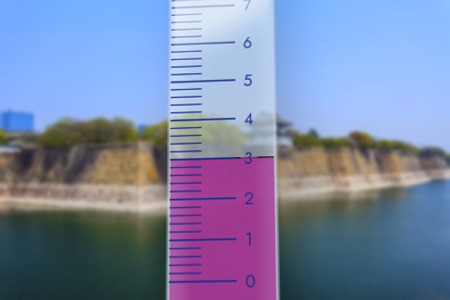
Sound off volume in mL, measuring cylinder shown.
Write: 3 mL
